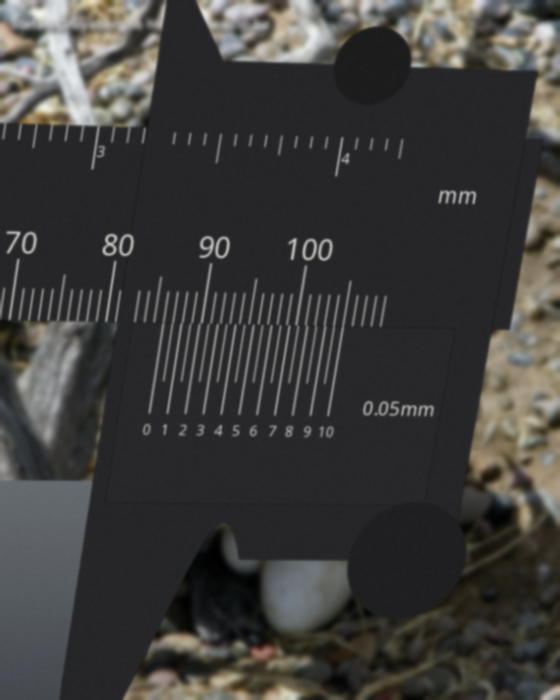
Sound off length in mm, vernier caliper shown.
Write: 86.0 mm
